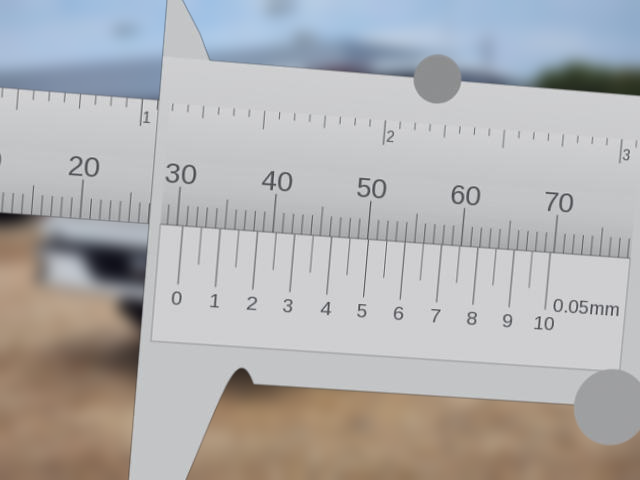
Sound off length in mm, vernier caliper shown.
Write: 30.6 mm
